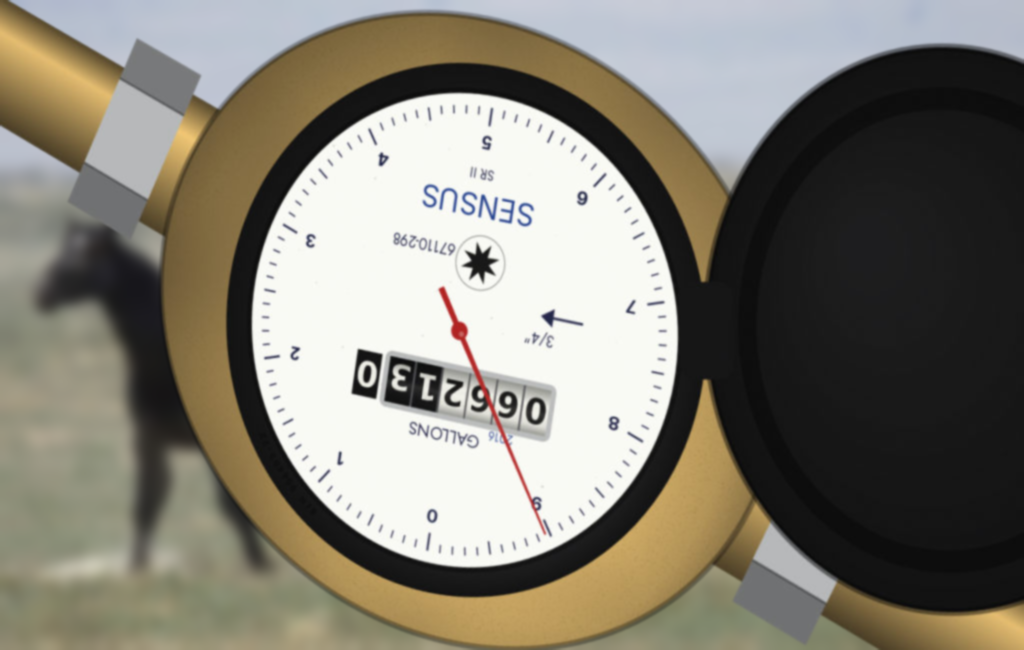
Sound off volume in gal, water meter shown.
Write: 662129.0 gal
